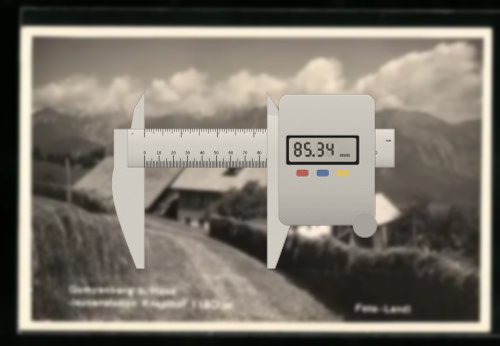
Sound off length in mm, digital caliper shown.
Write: 85.34 mm
